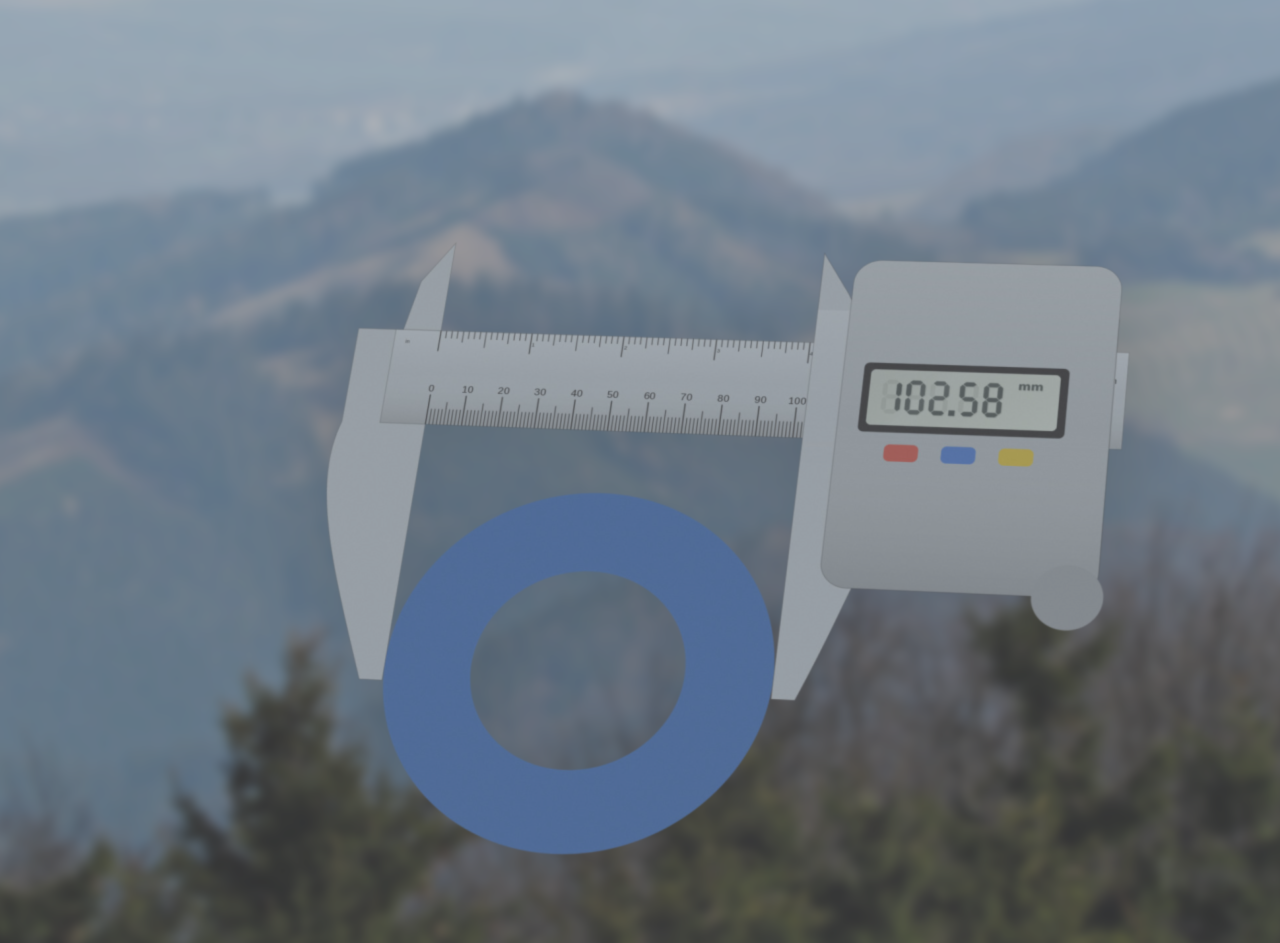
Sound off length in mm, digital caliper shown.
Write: 102.58 mm
